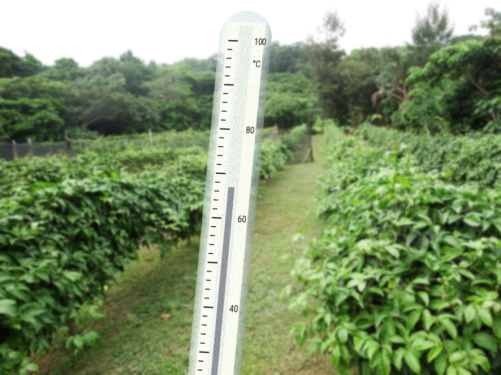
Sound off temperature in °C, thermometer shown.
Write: 67 °C
